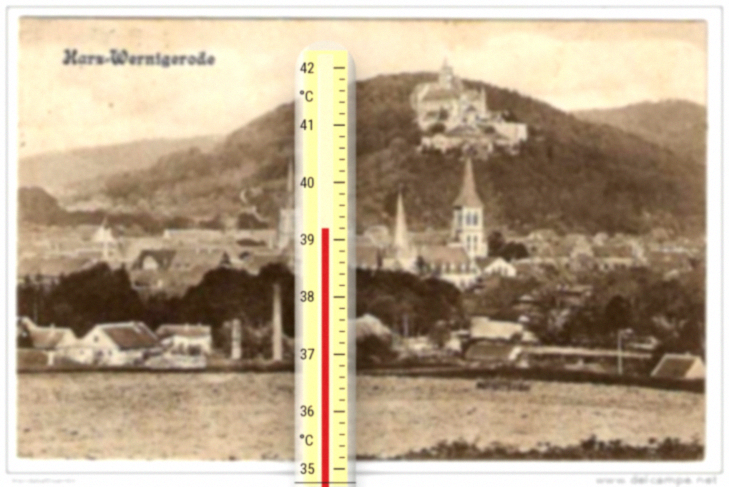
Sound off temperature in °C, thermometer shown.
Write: 39.2 °C
